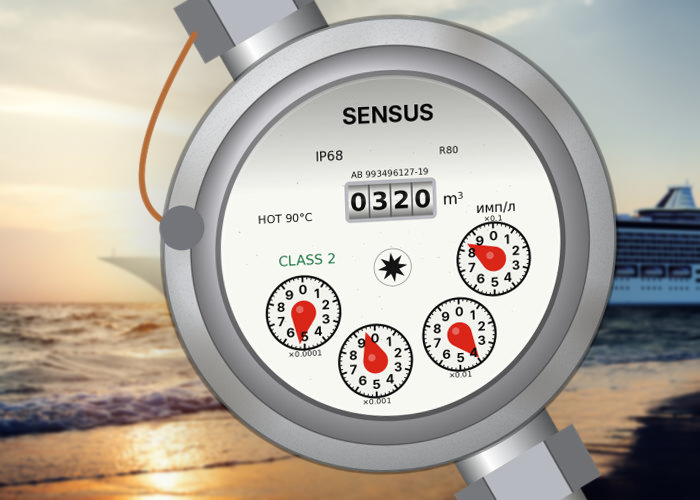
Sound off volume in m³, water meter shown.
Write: 320.8395 m³
